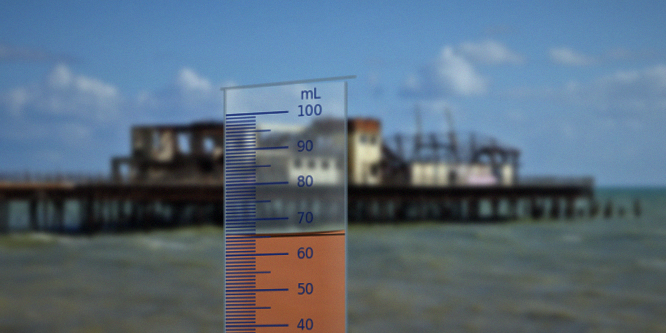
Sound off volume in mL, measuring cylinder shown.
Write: 65 mL
